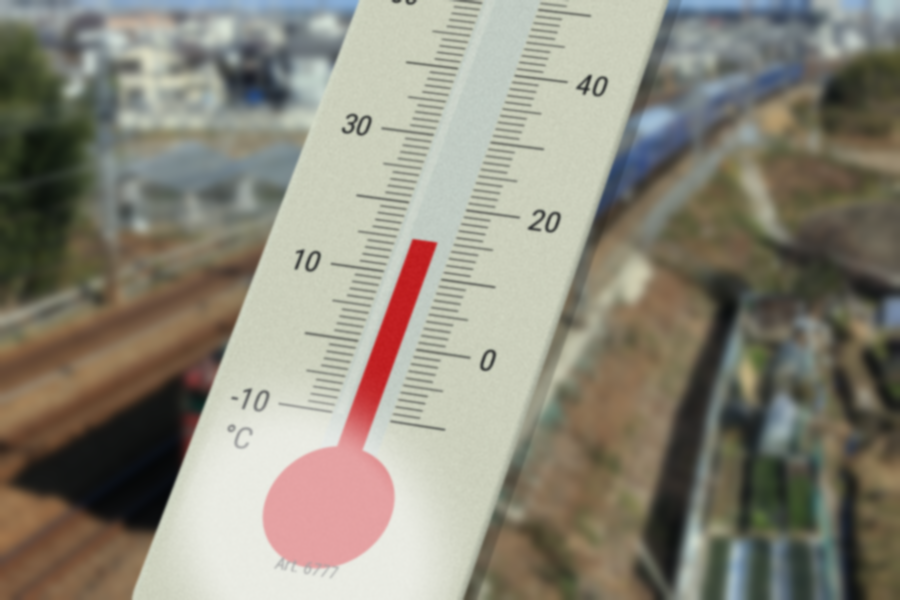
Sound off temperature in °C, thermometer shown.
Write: 15 °C
